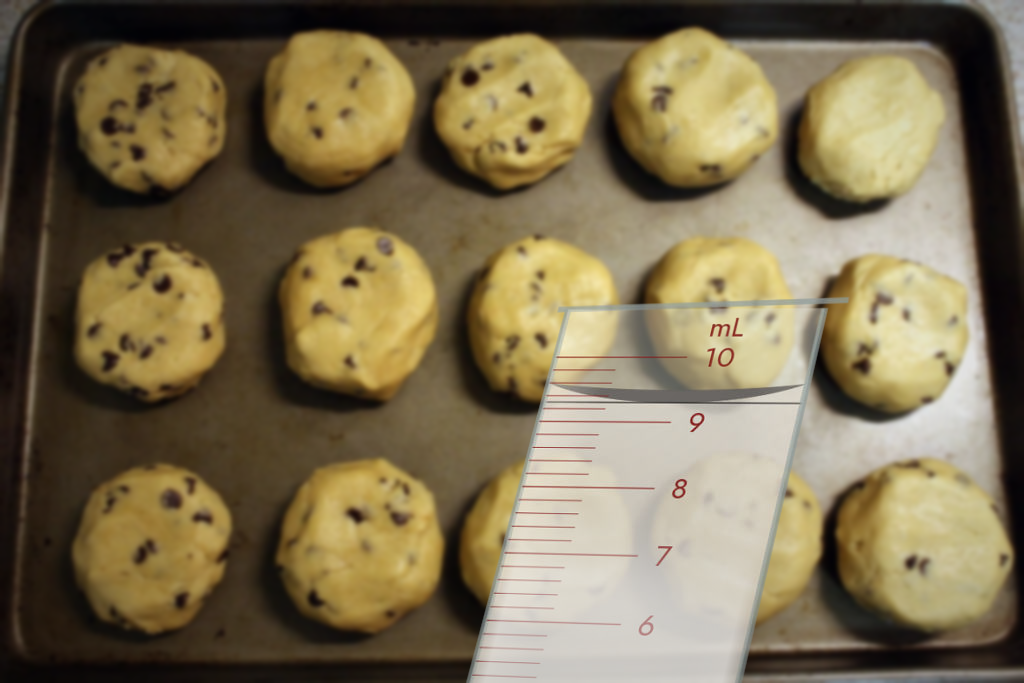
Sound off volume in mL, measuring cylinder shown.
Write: 9.3 mL
